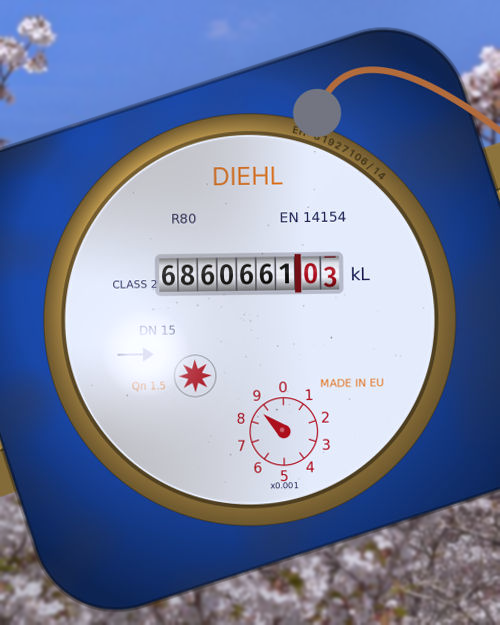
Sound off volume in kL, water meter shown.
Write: 6860661.028 kL
